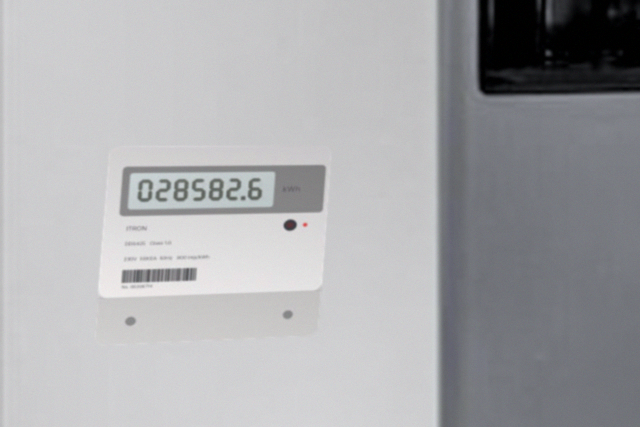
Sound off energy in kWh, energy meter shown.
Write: 28582.6 kWh
